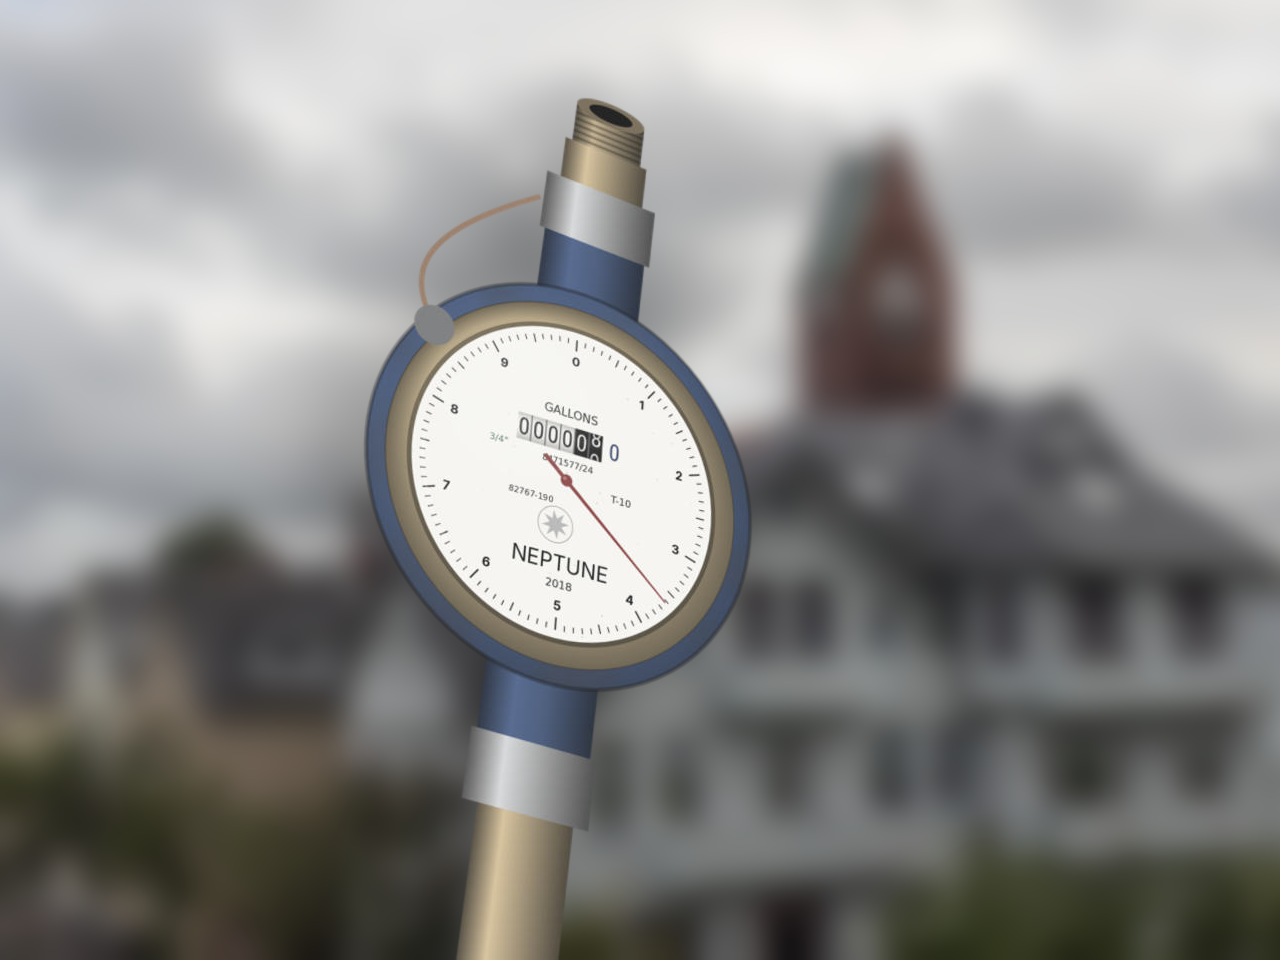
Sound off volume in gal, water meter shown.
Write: 83.6 gal
